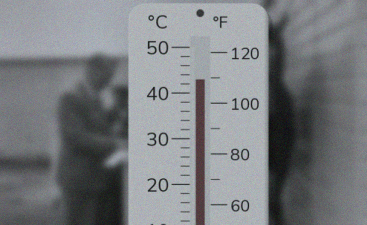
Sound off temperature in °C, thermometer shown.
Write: 43 °C
